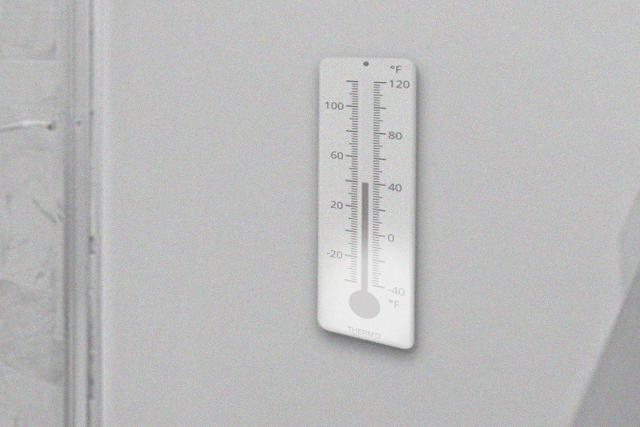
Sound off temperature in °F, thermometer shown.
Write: 40 °F
